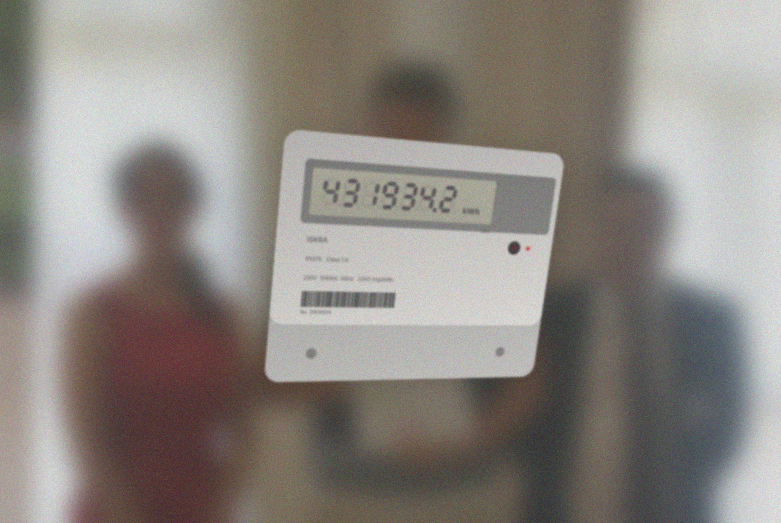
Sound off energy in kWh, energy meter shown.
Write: 431934.2 kWh
